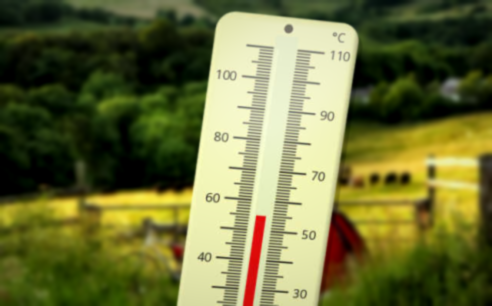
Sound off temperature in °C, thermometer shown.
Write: 55 °C
